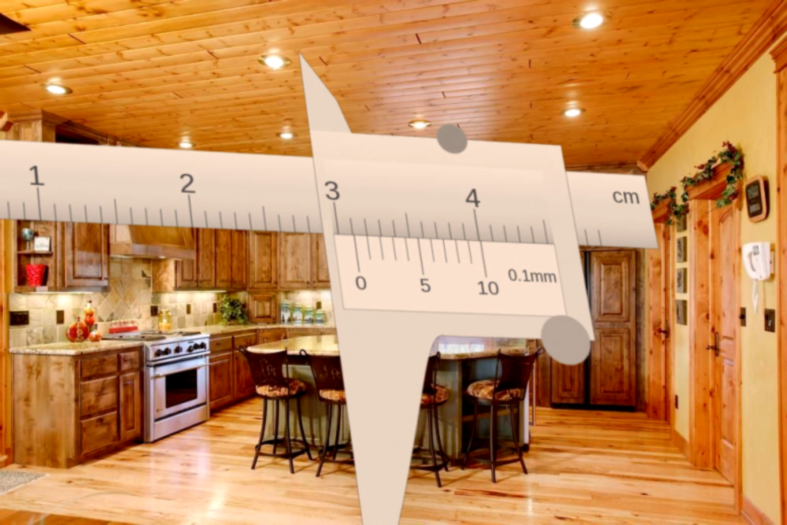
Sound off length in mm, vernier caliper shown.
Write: 31.1 mm
